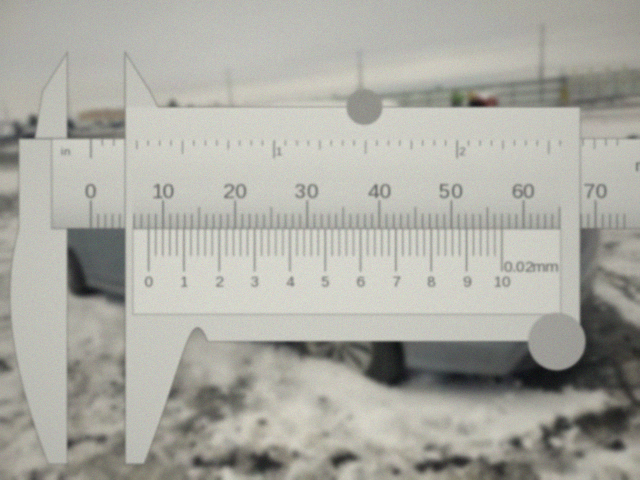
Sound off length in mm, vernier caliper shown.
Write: 8.0 mm
